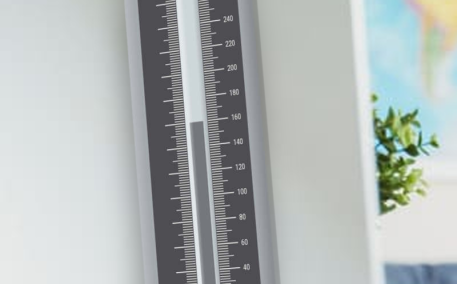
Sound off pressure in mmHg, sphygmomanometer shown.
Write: 160 mmHg
